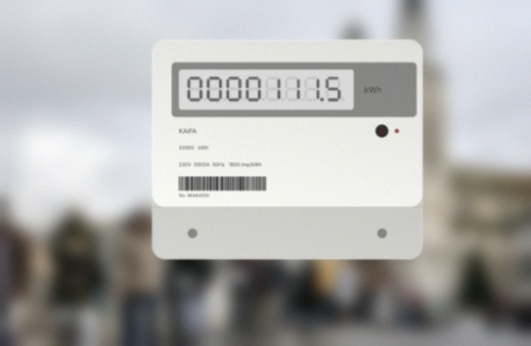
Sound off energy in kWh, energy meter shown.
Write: 111.5 kWh
